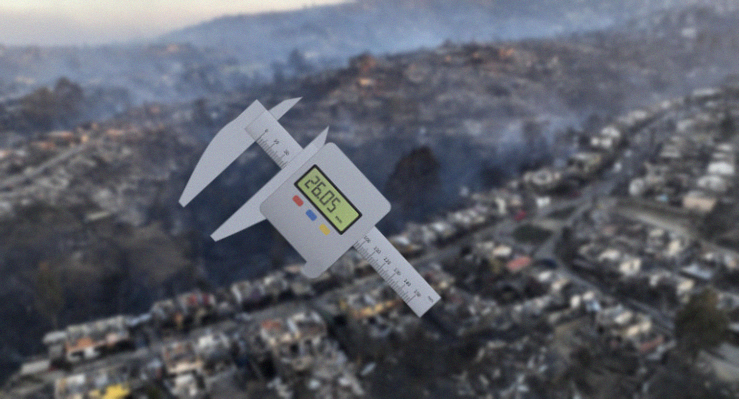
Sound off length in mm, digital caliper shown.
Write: 26.05 mm
